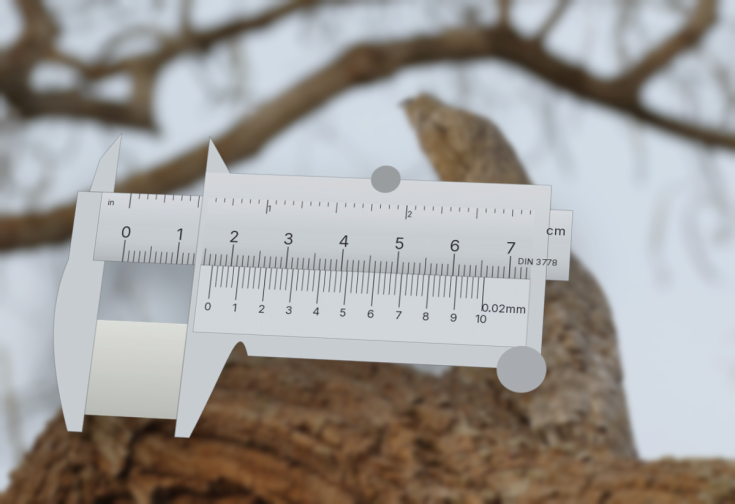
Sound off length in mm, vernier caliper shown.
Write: 16.6 mm
